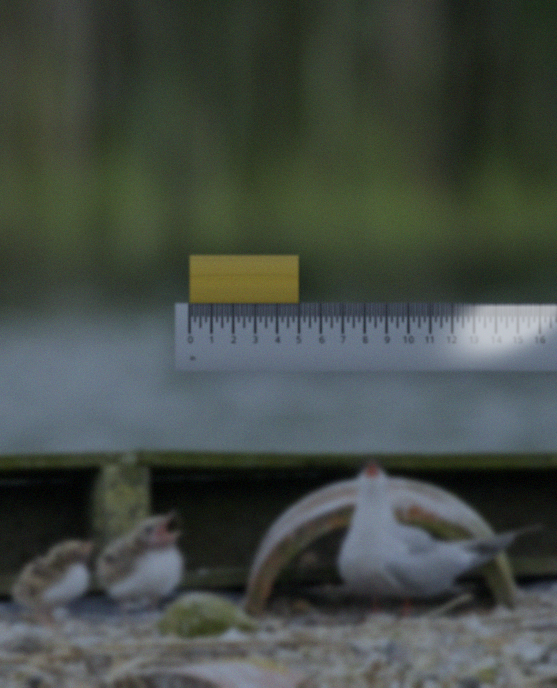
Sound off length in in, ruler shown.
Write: 5 in
